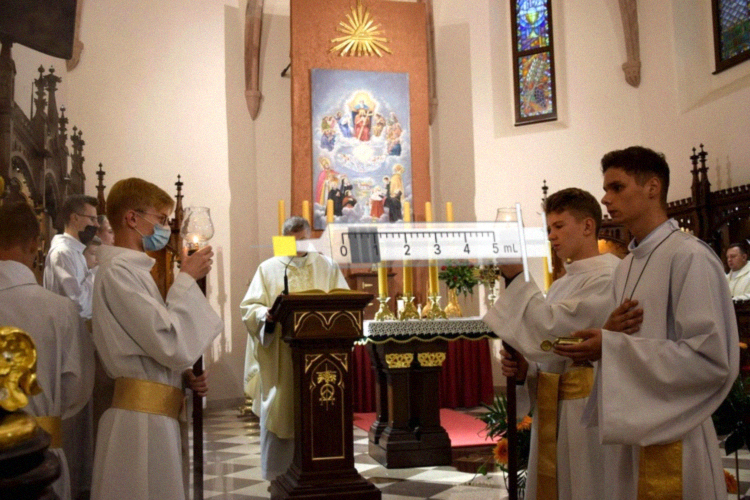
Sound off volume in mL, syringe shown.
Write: 0.2 mL
